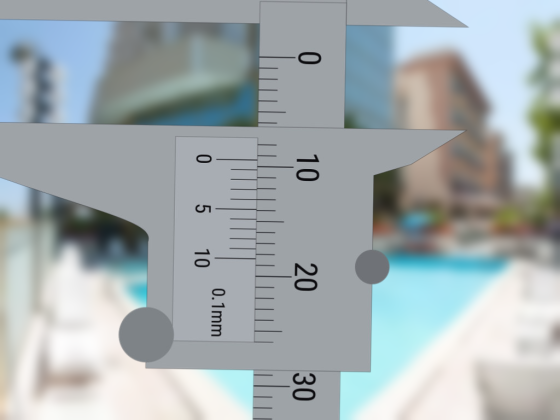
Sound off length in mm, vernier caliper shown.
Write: 9.4 mm
